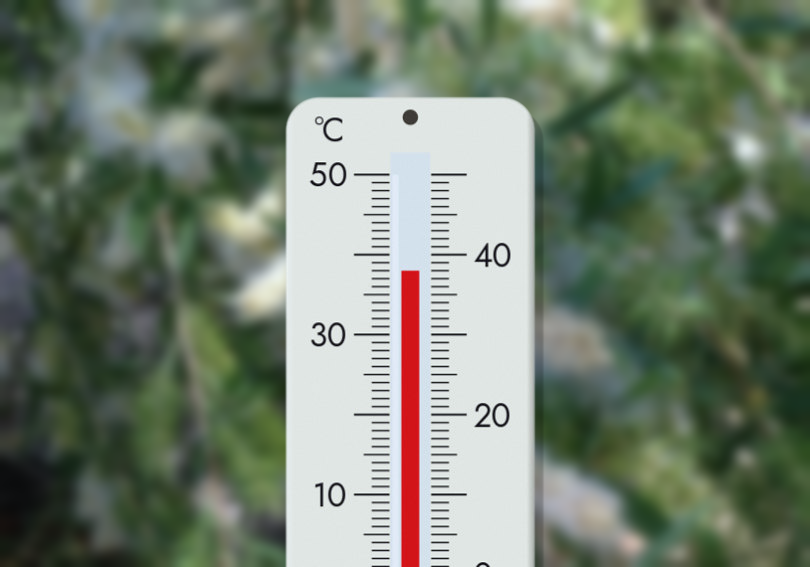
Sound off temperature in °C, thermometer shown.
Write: 38 °C
